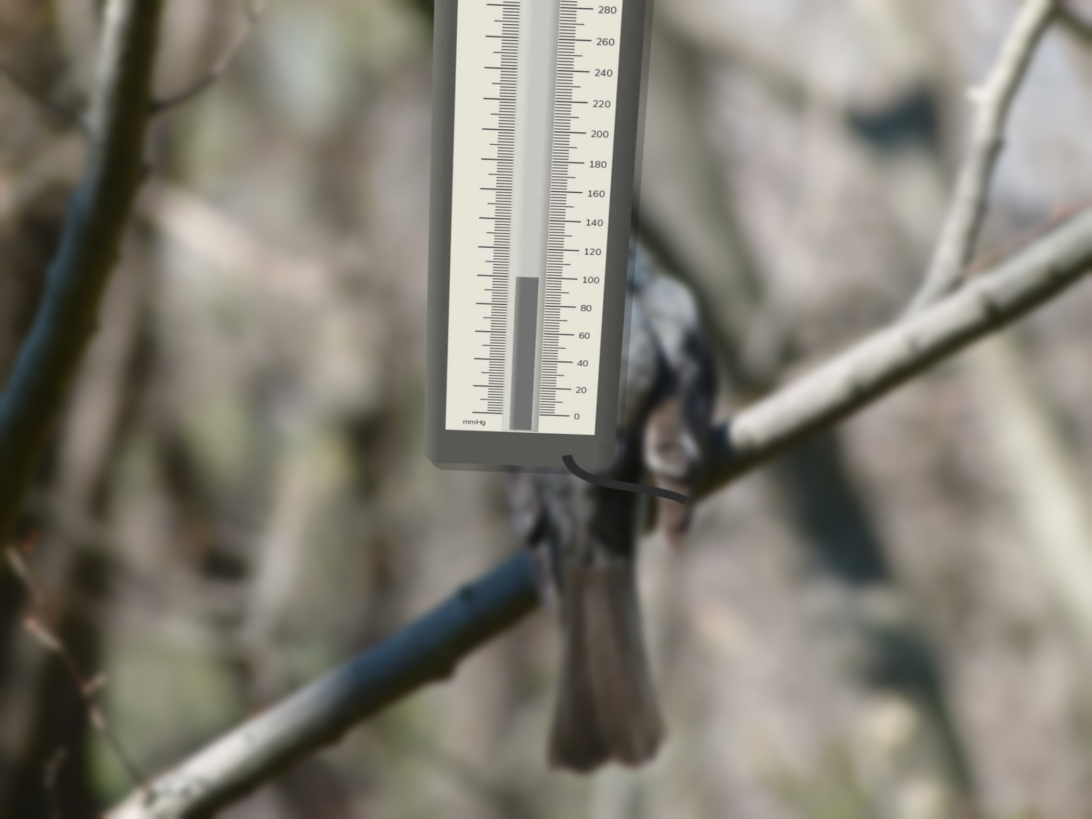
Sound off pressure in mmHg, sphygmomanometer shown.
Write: 100 mmHg
